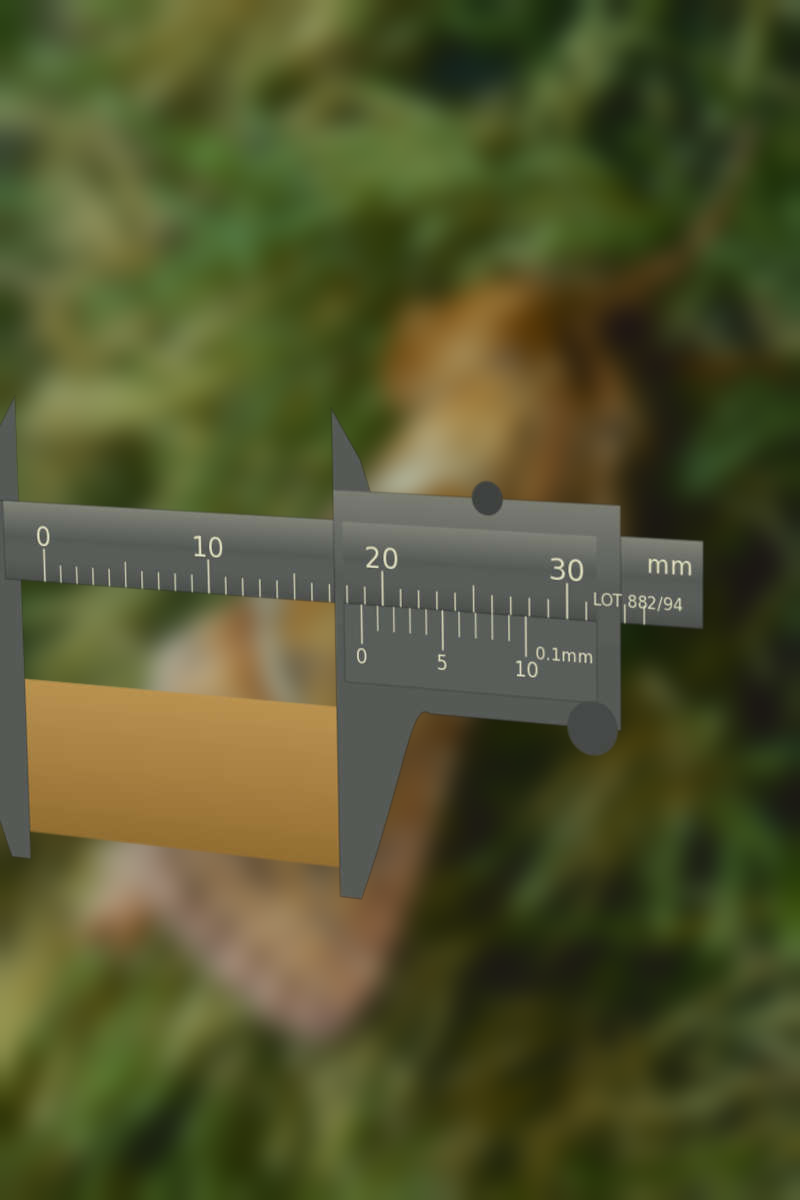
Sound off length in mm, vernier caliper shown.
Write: 18.8 mm
